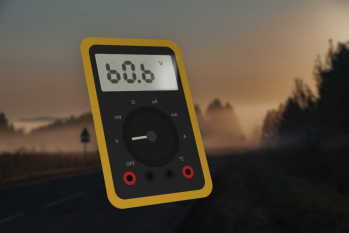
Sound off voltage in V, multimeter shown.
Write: 60.6 V
